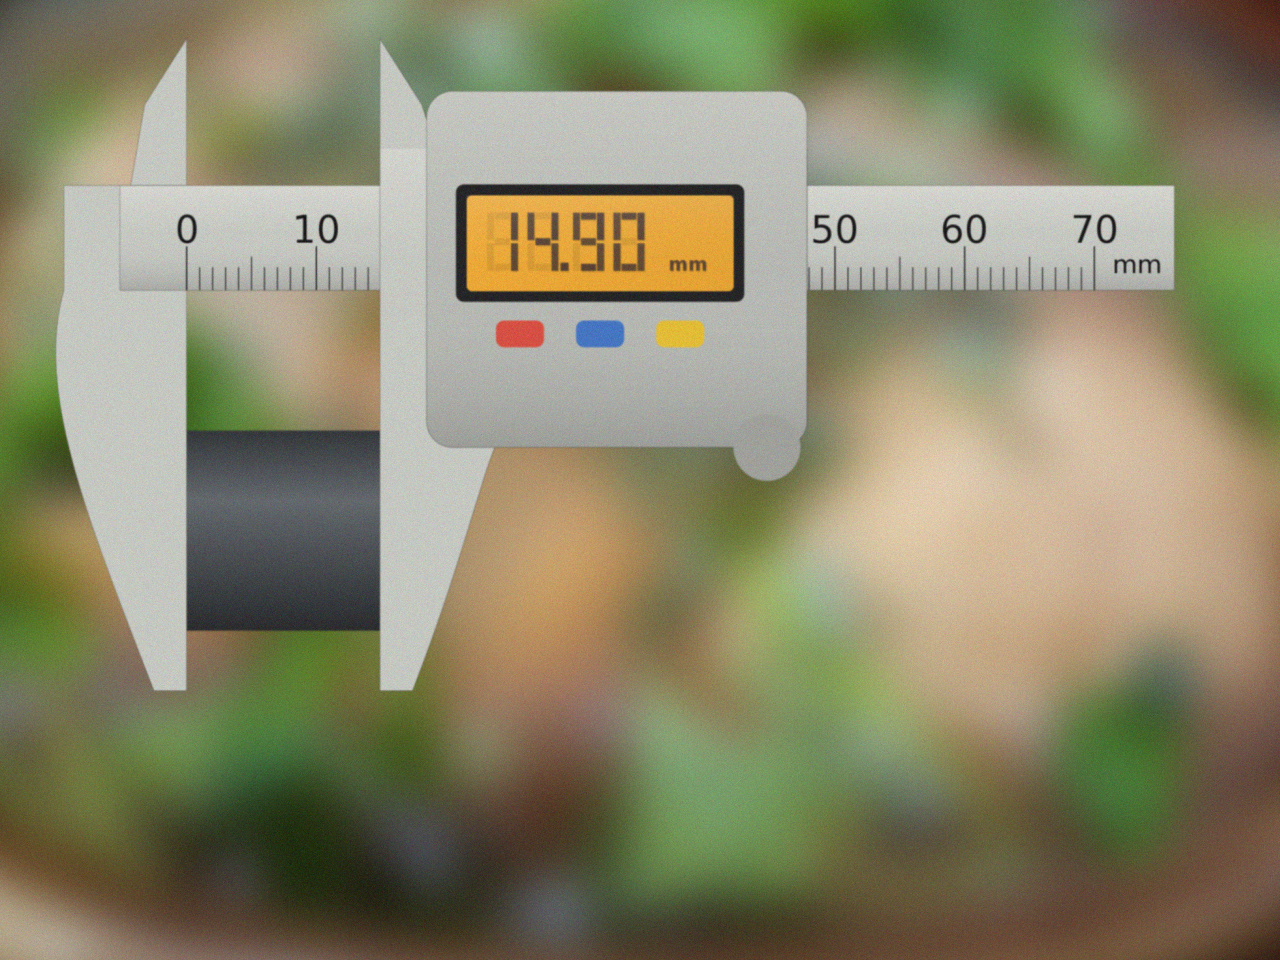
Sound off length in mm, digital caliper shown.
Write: 14.90 mm
